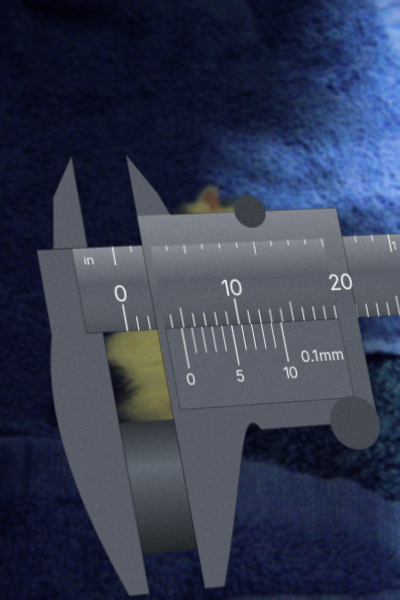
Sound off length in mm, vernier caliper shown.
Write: 4.8 mm
